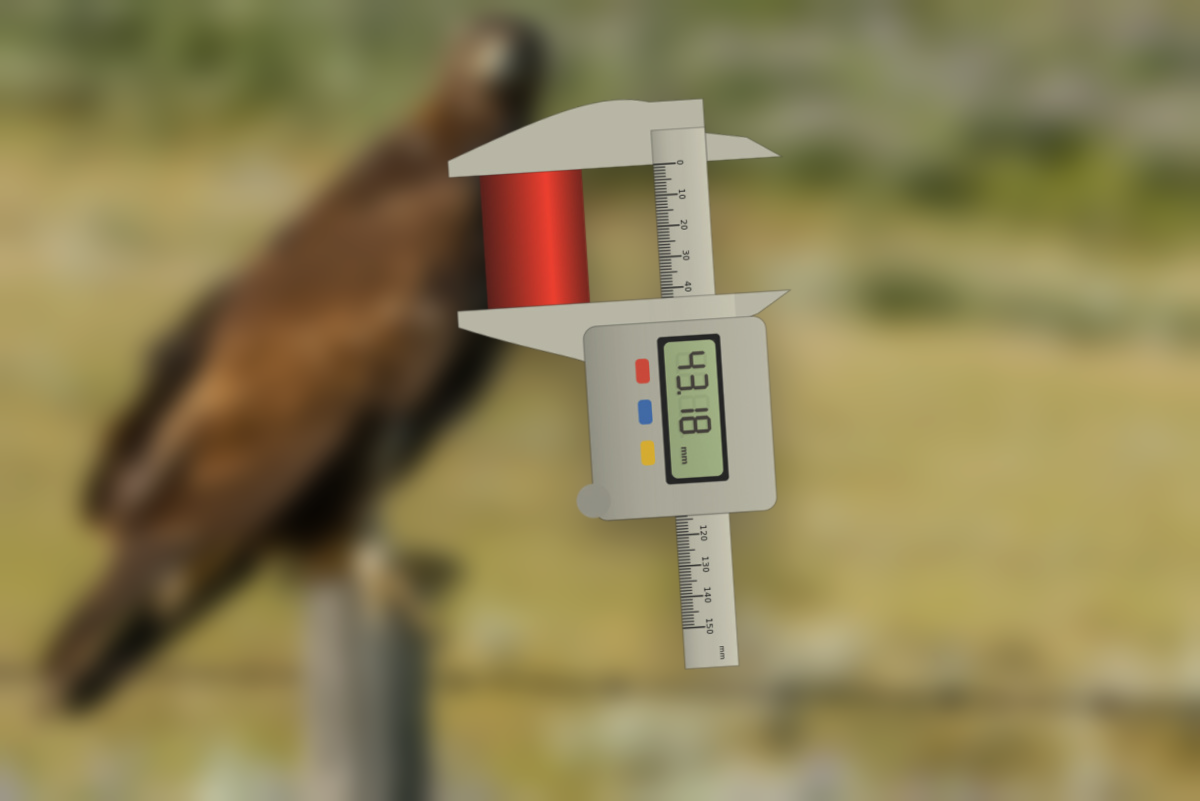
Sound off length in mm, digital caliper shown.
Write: 43.18 mm
